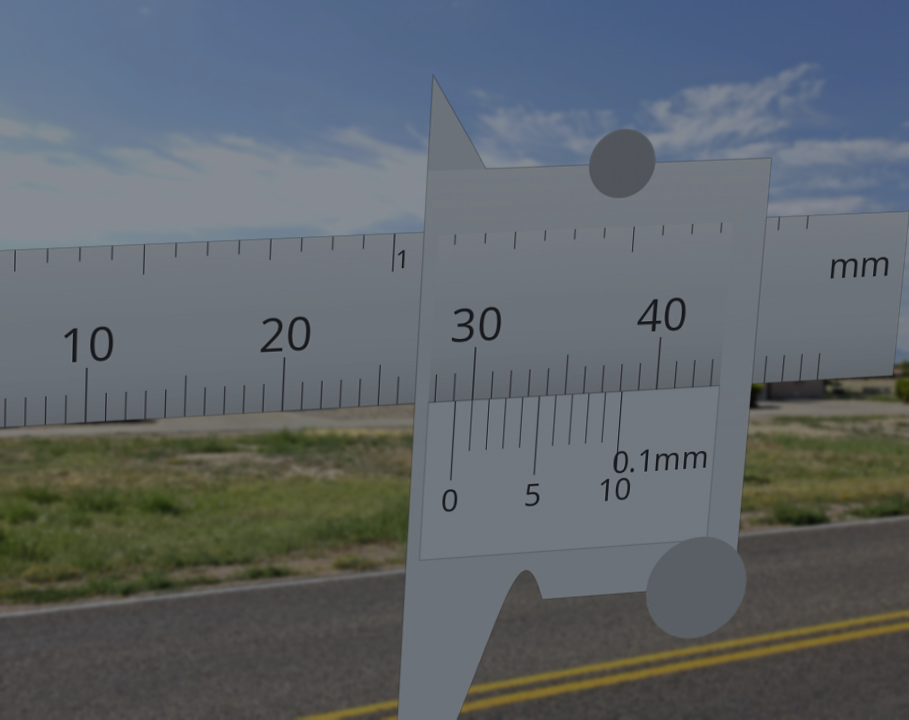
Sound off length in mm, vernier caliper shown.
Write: 29.1 mm
